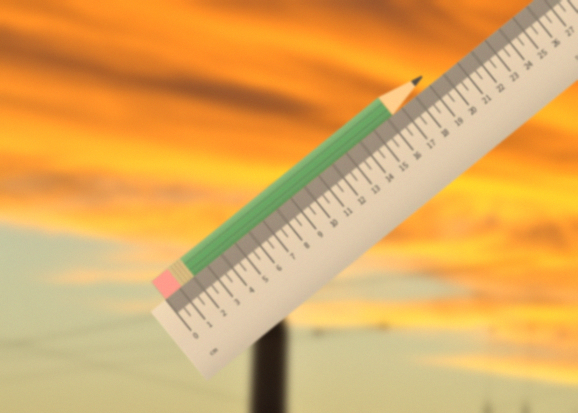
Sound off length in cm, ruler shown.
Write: 19 cm
